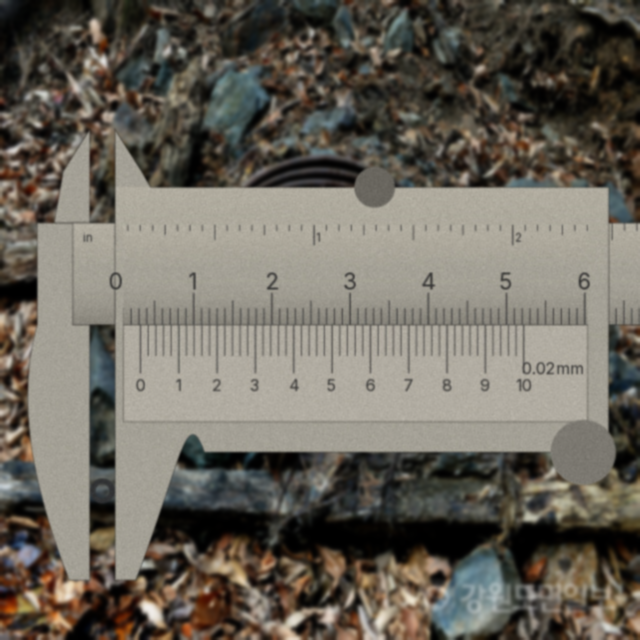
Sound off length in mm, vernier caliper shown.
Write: 3.2 mm
